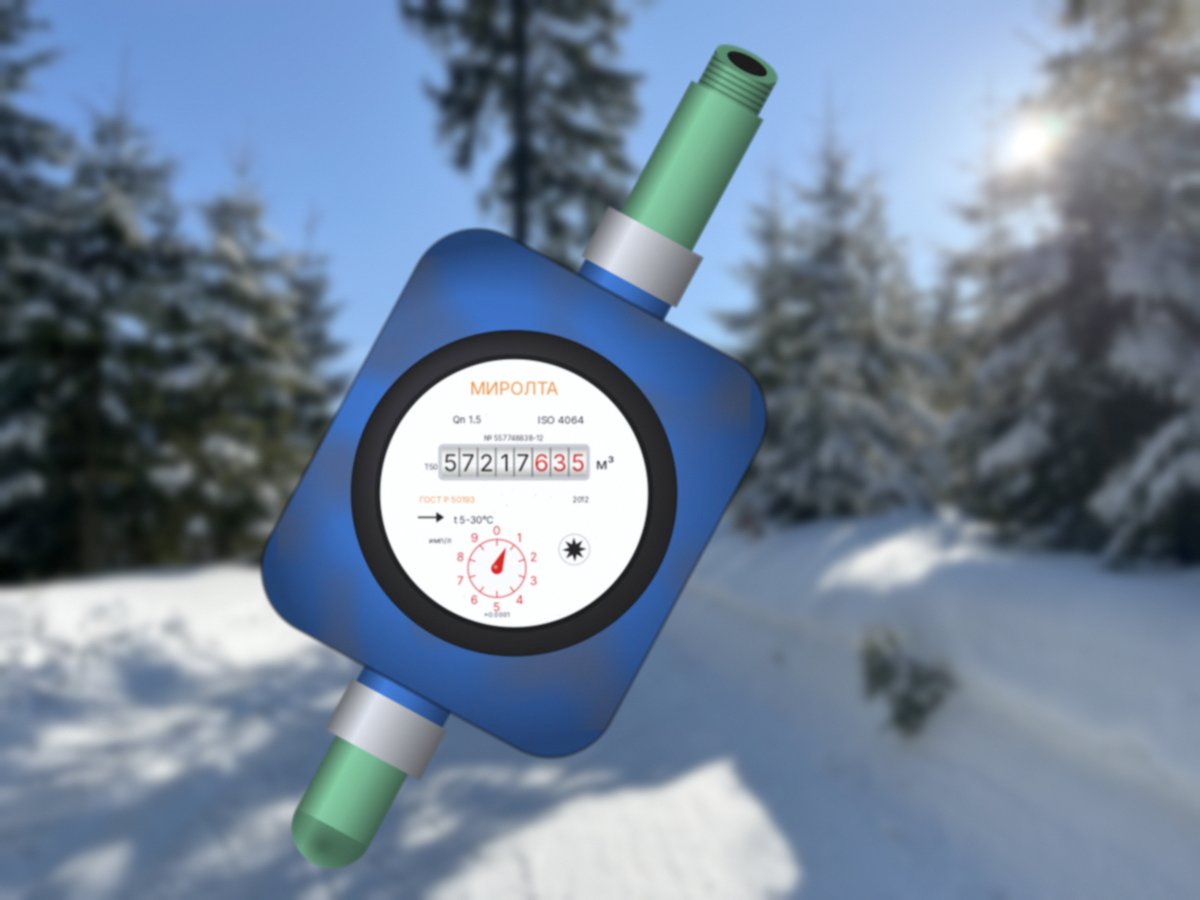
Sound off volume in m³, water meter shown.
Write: 57217.6350 m³
